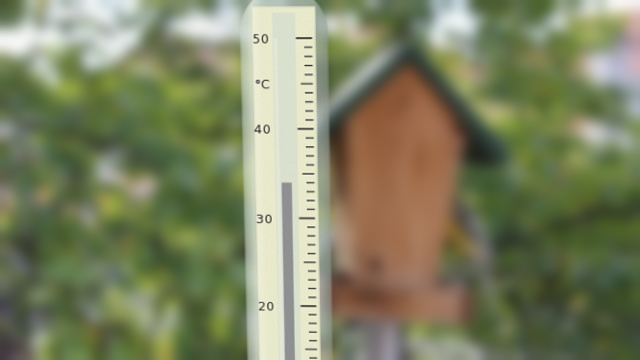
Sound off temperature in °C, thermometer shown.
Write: 34 °C
